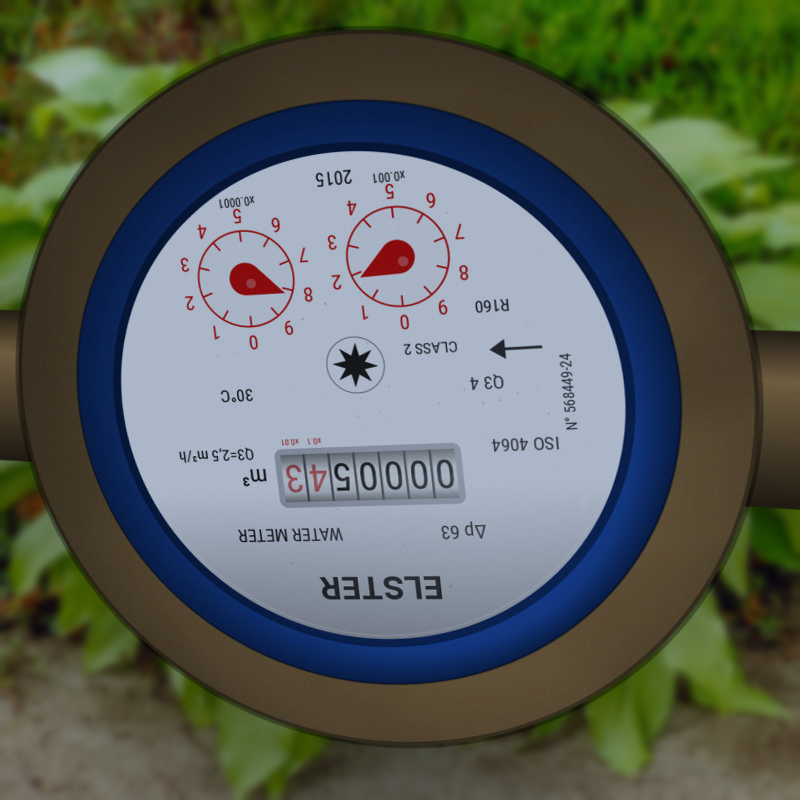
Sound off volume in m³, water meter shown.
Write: 5.4318 m³
